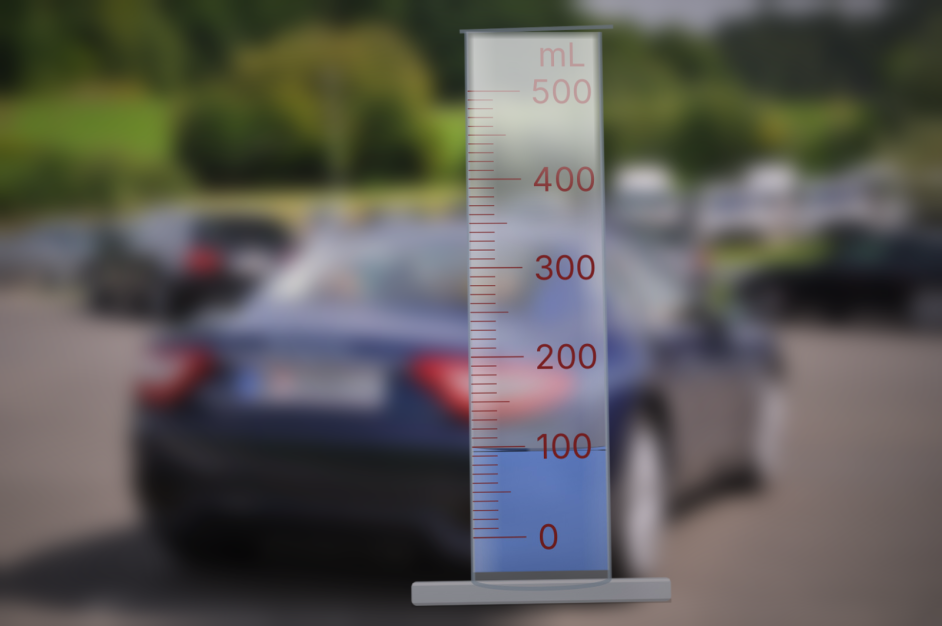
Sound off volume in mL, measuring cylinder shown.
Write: 95 mL
